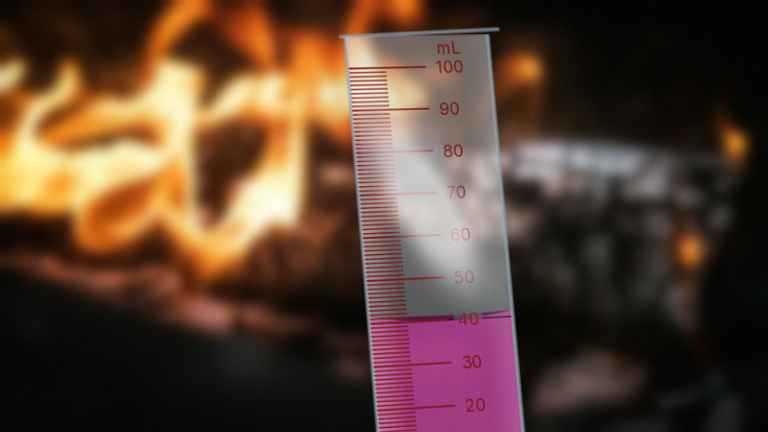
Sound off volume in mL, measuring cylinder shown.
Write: 40 mL
